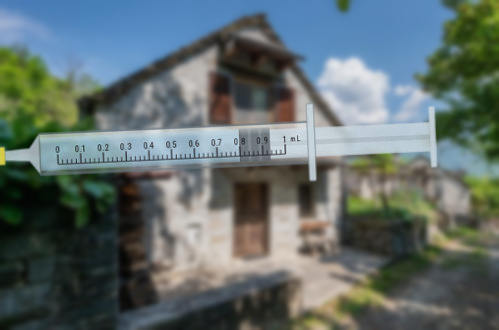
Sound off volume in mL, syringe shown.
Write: 0.8 mL
